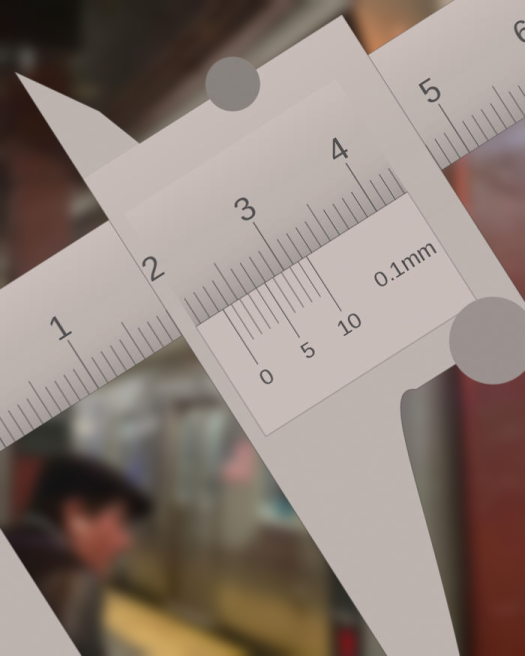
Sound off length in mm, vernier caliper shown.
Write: 23.4 mm
